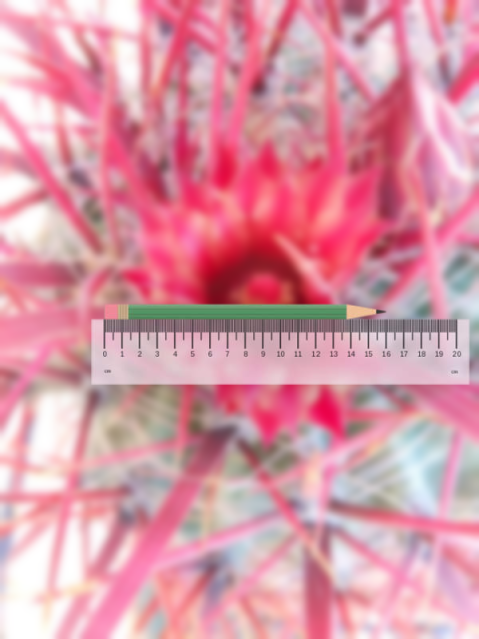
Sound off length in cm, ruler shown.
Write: 16 cm
